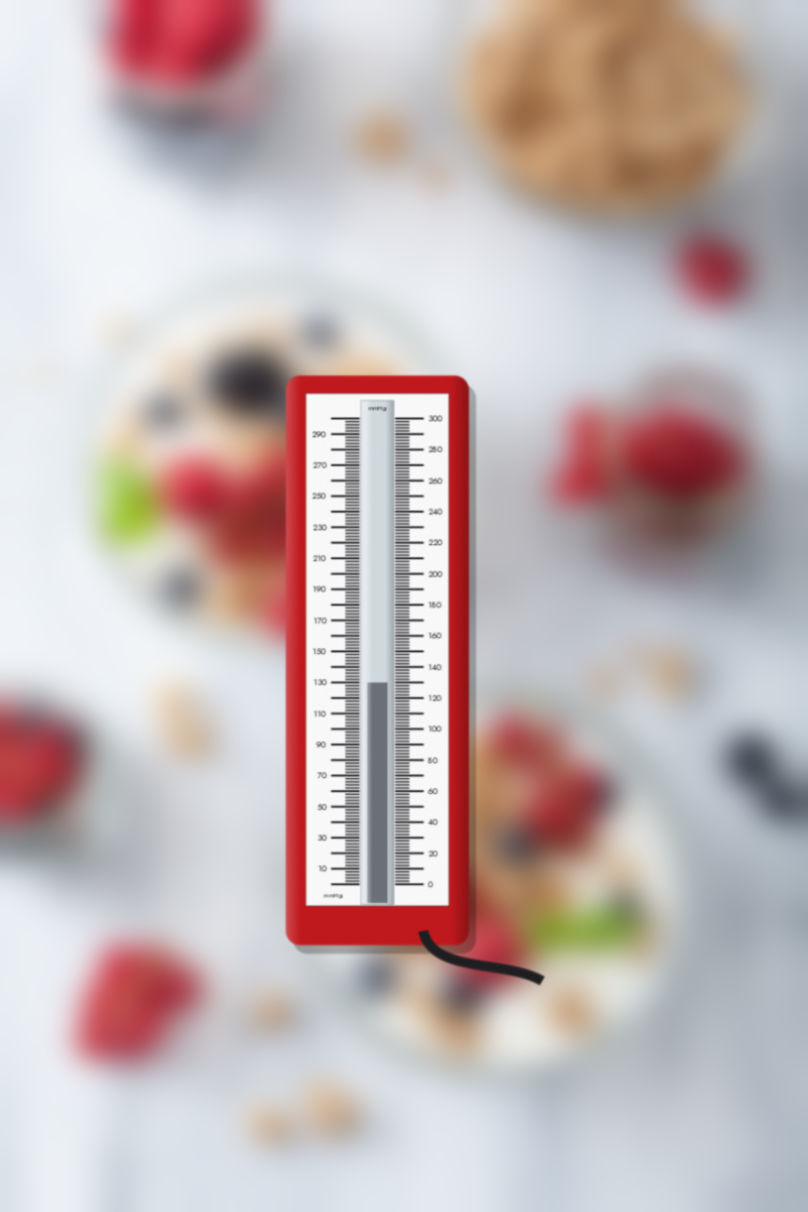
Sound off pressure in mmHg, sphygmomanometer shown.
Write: 130 mmHg
